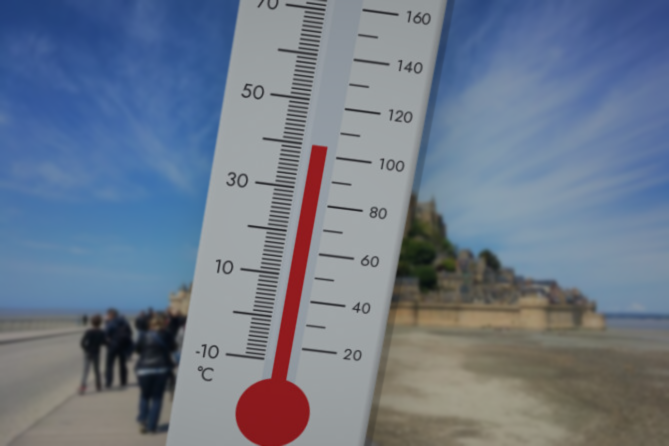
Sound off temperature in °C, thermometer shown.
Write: 40 °C
